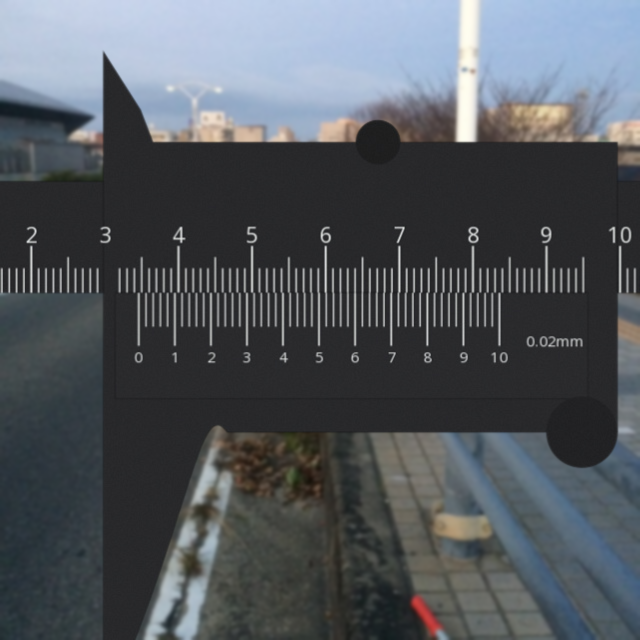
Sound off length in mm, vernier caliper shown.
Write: 34.6 mm
